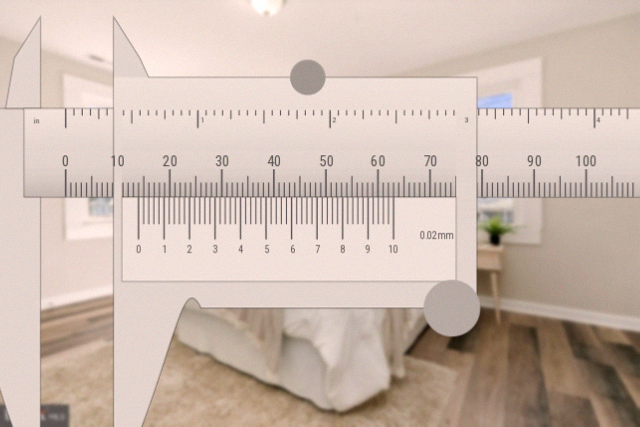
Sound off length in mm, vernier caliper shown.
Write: 14.0 mm
